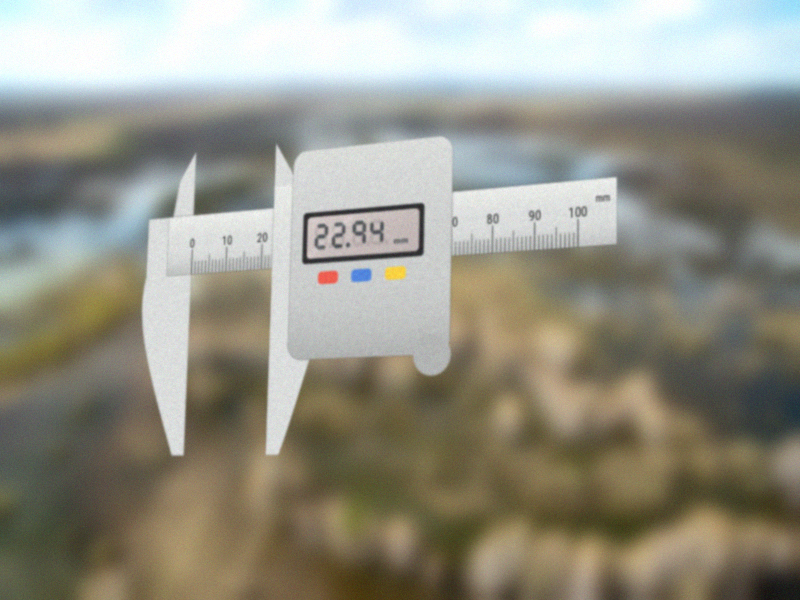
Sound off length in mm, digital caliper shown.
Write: 22.94 mm
